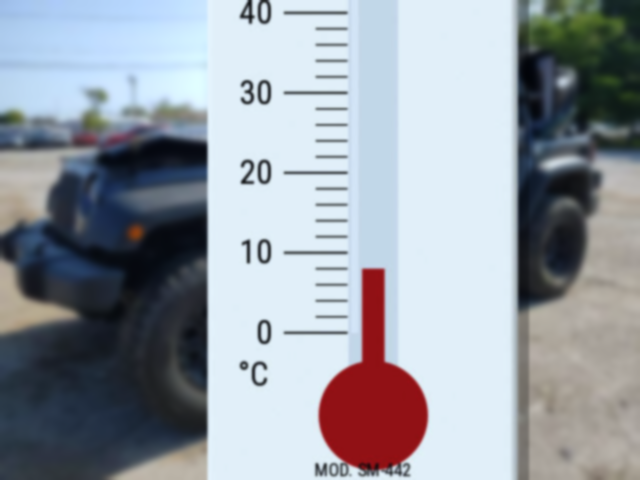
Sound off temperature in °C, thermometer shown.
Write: 8 °C
